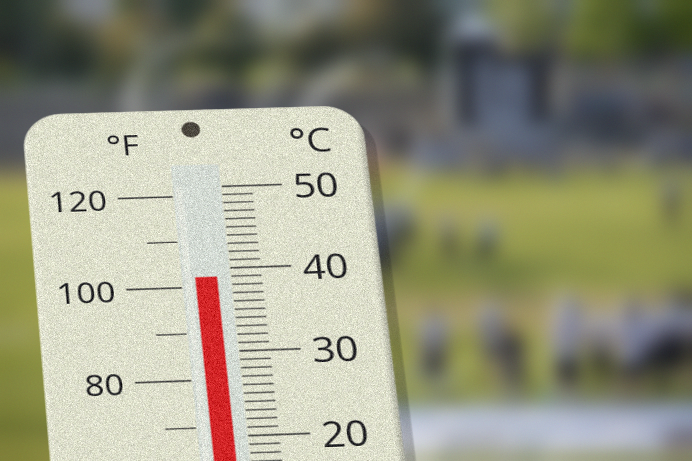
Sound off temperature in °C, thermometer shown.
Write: 39 °C
